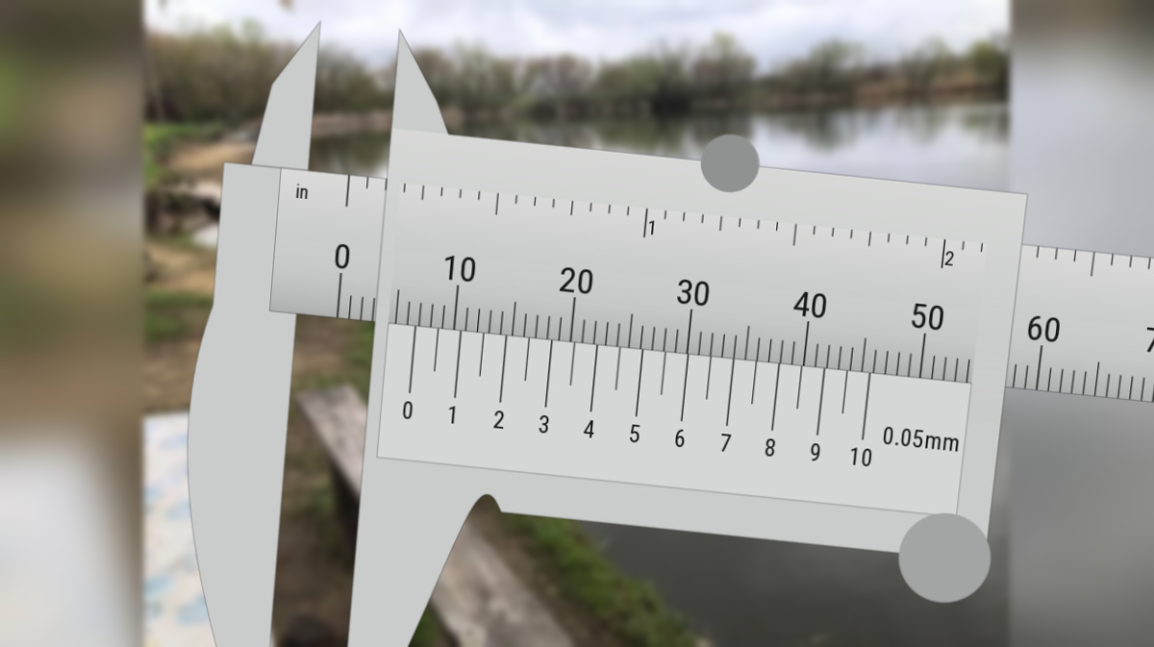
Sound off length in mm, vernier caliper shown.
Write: 6.7 mm
